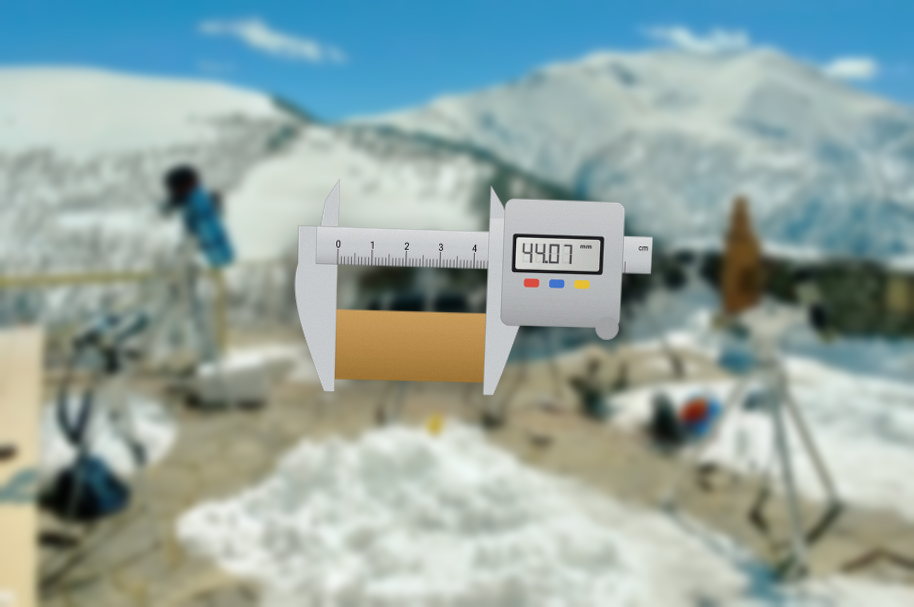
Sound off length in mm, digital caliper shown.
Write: 44.07 mm
